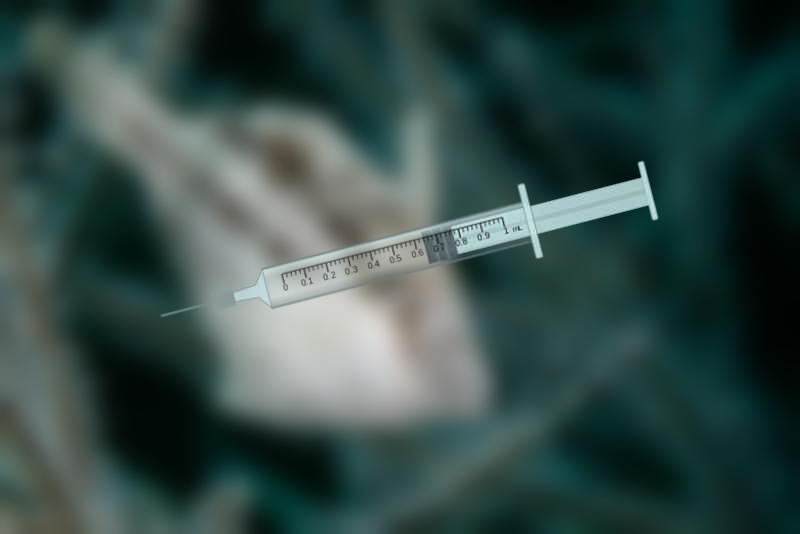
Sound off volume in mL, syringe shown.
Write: 0.64 mL
